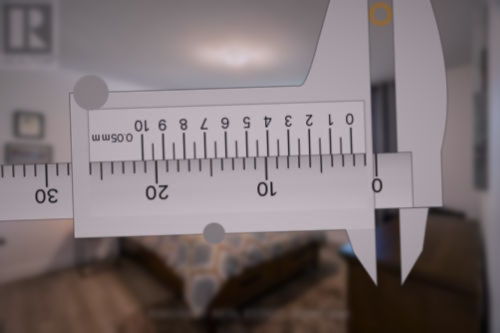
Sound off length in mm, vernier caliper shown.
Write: 2.2 mm
